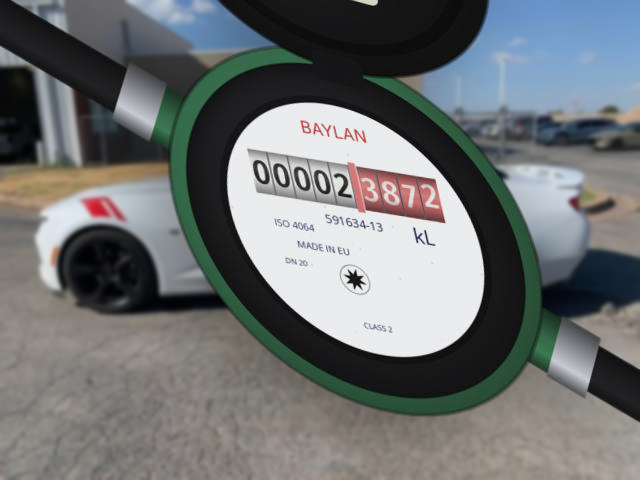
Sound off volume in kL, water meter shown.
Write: 2.3872 kL
